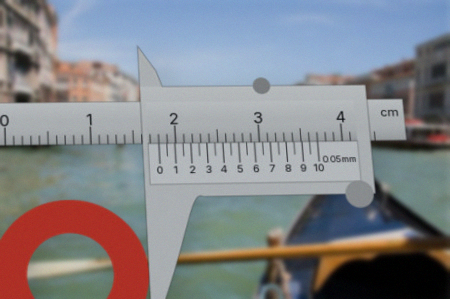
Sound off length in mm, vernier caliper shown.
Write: 18.0 mm
